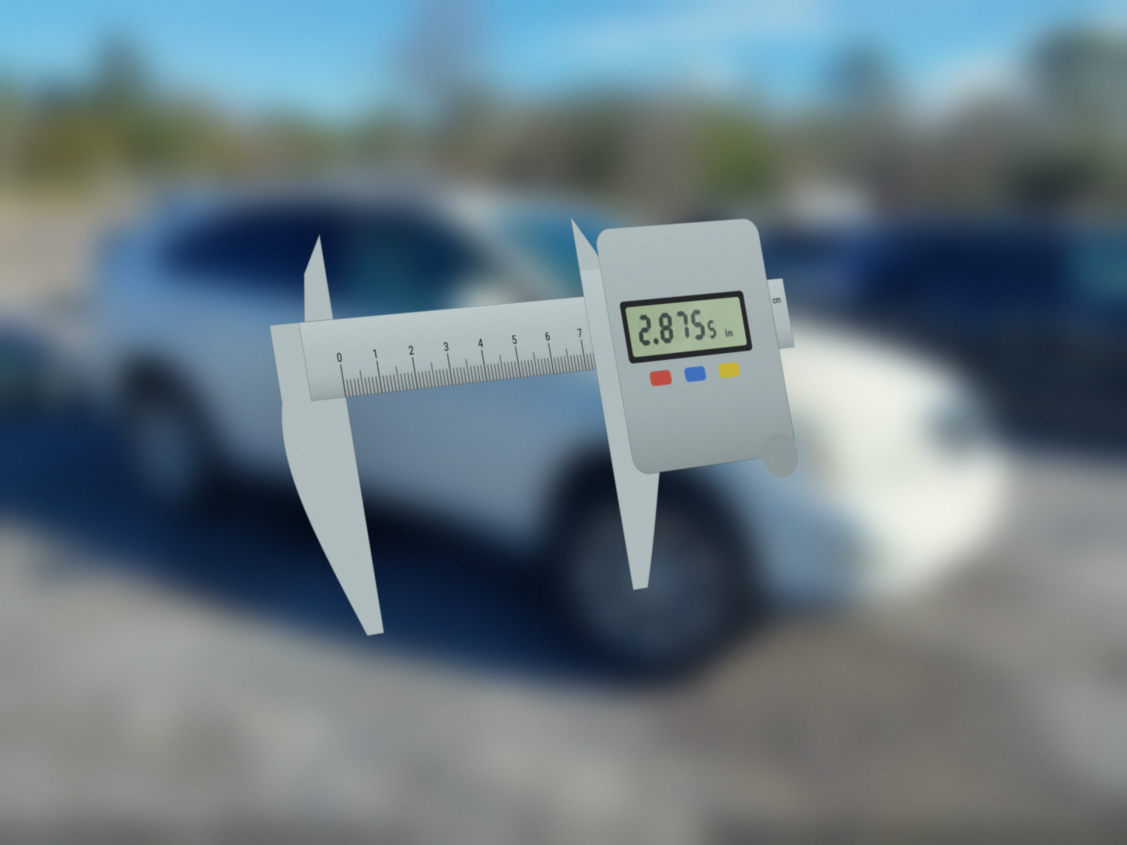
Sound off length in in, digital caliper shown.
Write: 2.8755 in
